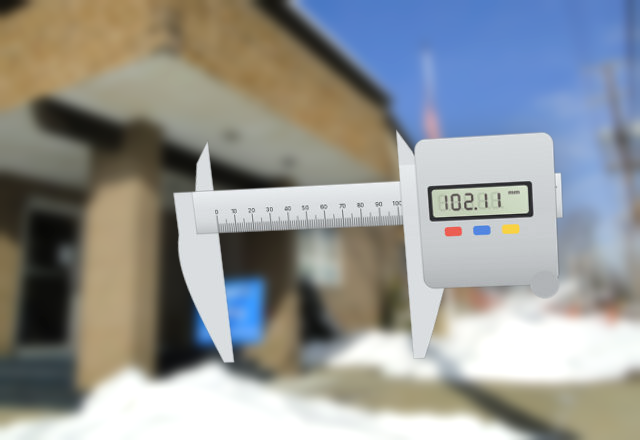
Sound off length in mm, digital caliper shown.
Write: 102.11 mm
